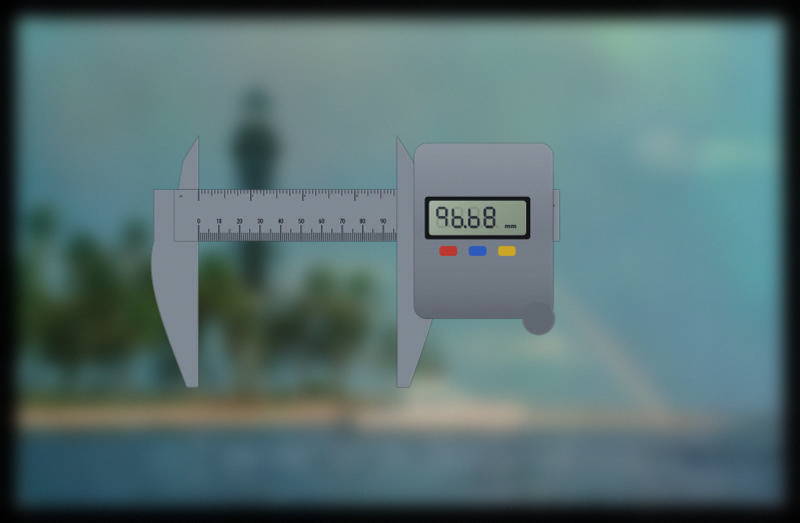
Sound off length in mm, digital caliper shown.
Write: 96.68 mm
